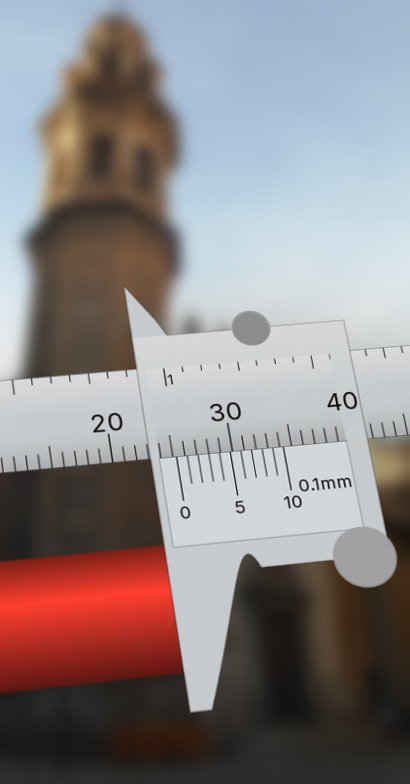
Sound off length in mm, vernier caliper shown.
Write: 25.3 mm
